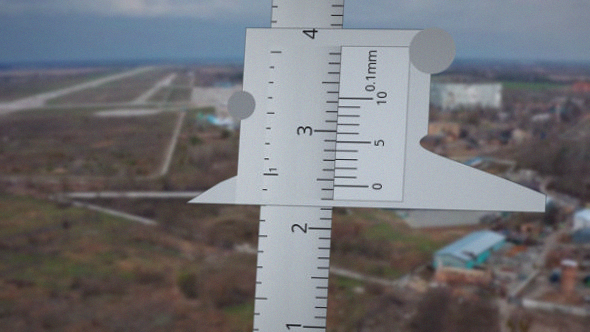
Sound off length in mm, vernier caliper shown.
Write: 24.4 mm
